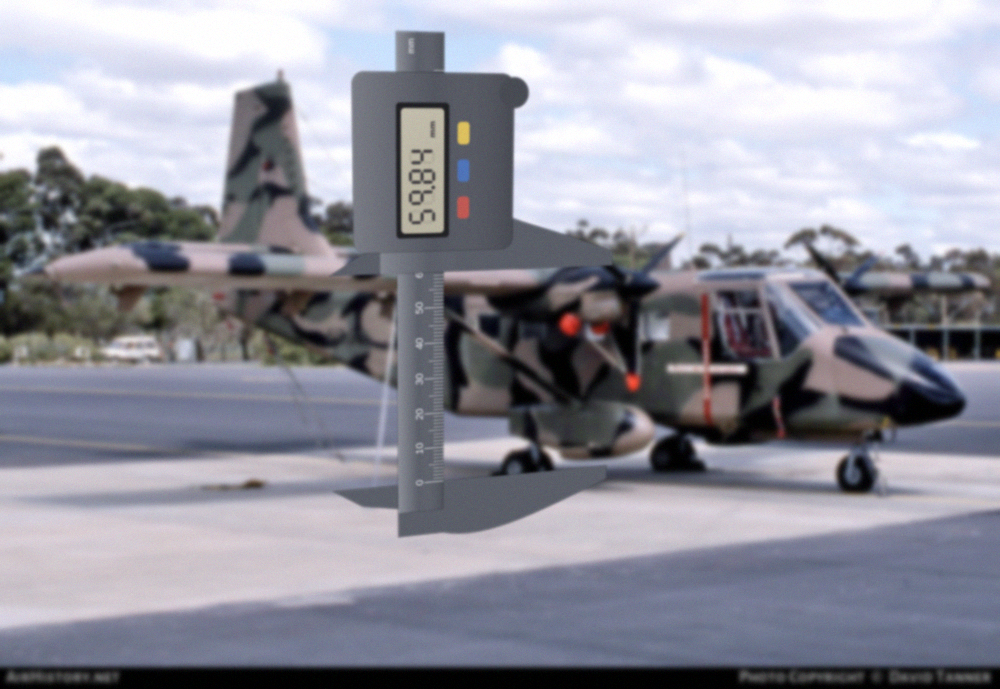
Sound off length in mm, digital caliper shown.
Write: 59.84 mm
